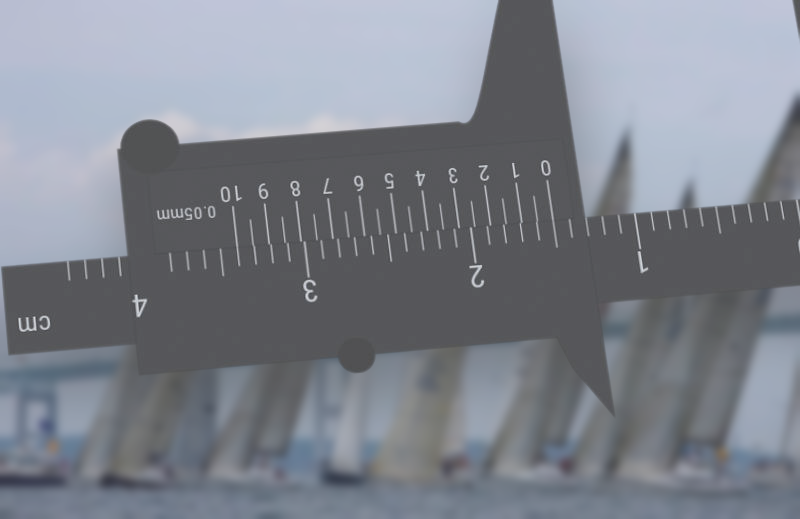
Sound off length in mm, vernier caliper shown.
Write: 15.0 mm
